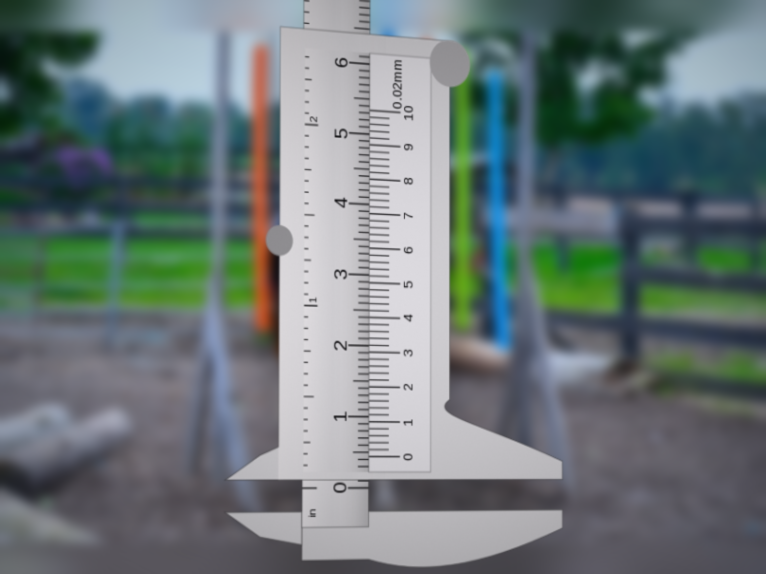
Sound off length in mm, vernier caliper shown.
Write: 4.4 mm
